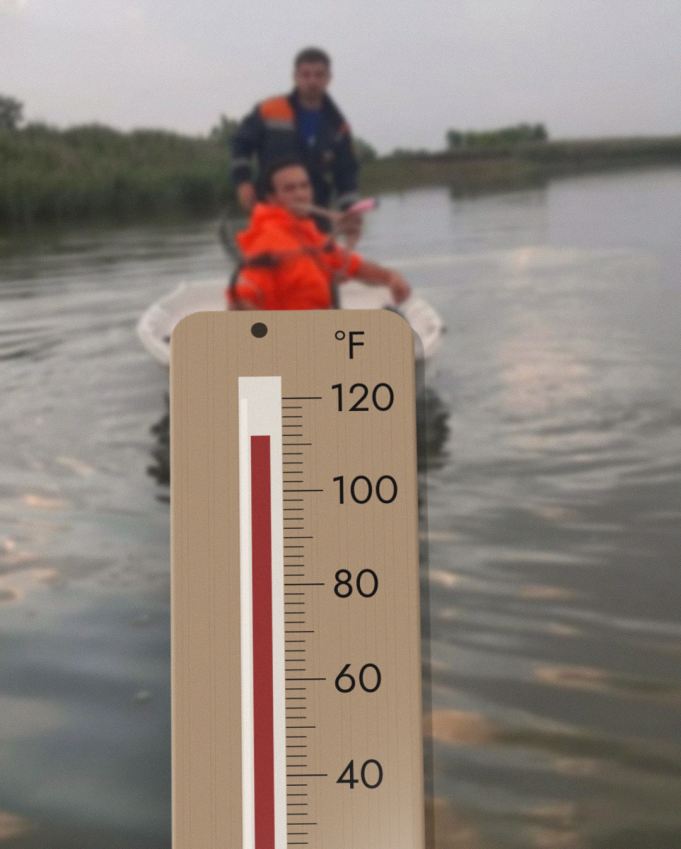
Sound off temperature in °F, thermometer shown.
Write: 112 °F
